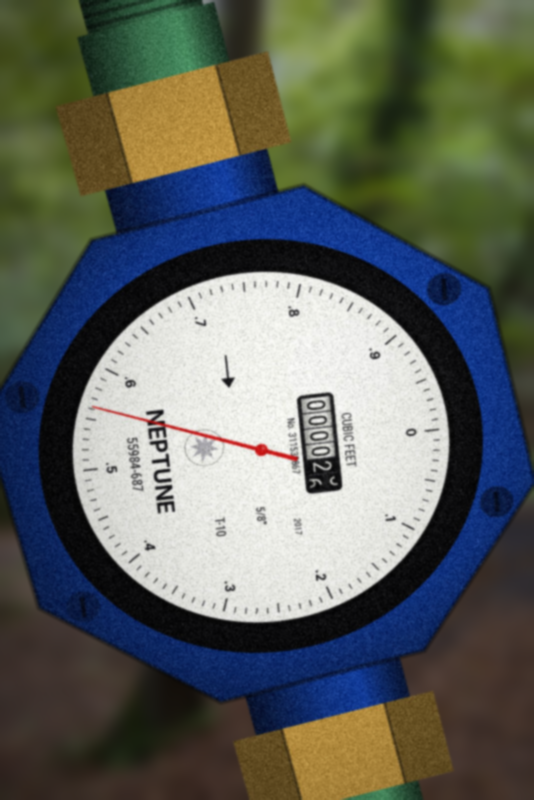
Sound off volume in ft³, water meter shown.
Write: 25.56 ft³
